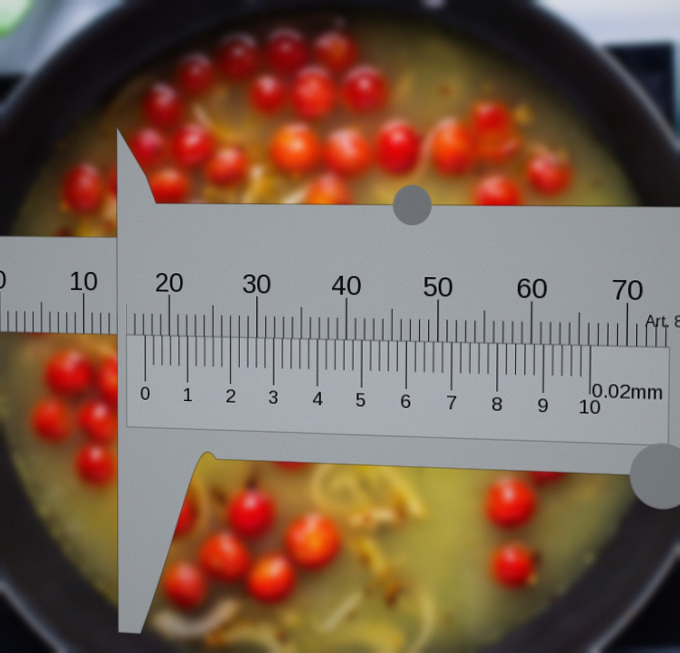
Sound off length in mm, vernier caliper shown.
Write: 17.2 mm
